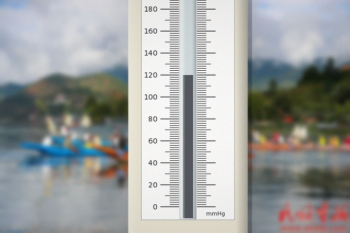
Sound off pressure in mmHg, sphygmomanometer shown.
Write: 120 mmHg
